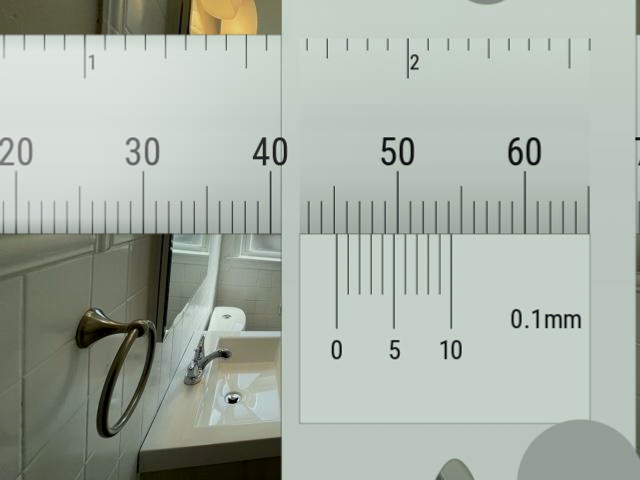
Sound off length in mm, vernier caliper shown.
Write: 45.2 mm
